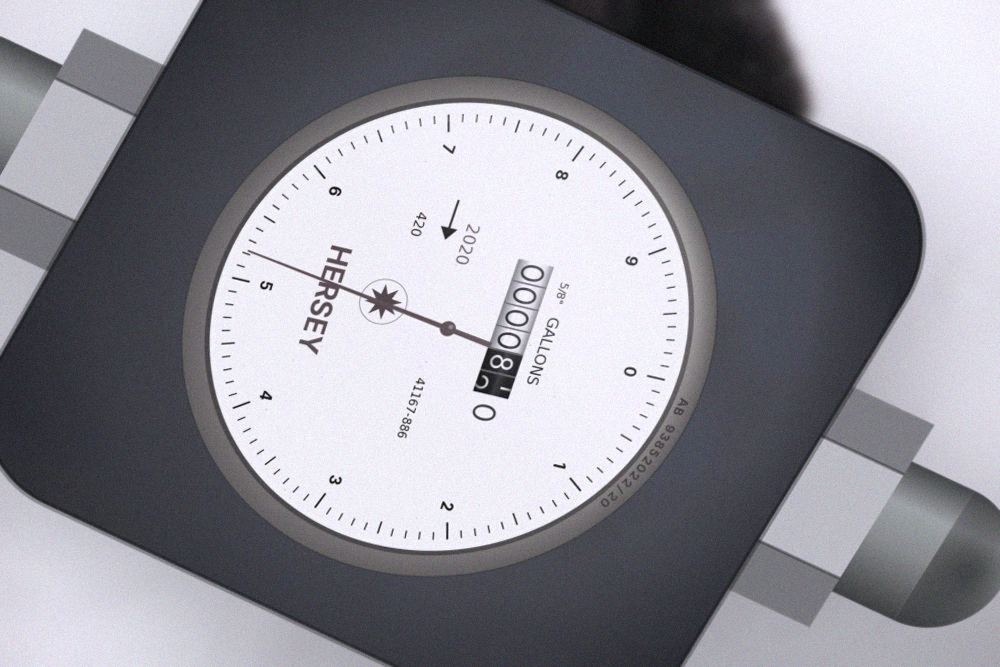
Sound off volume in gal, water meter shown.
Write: 815.2 gal
